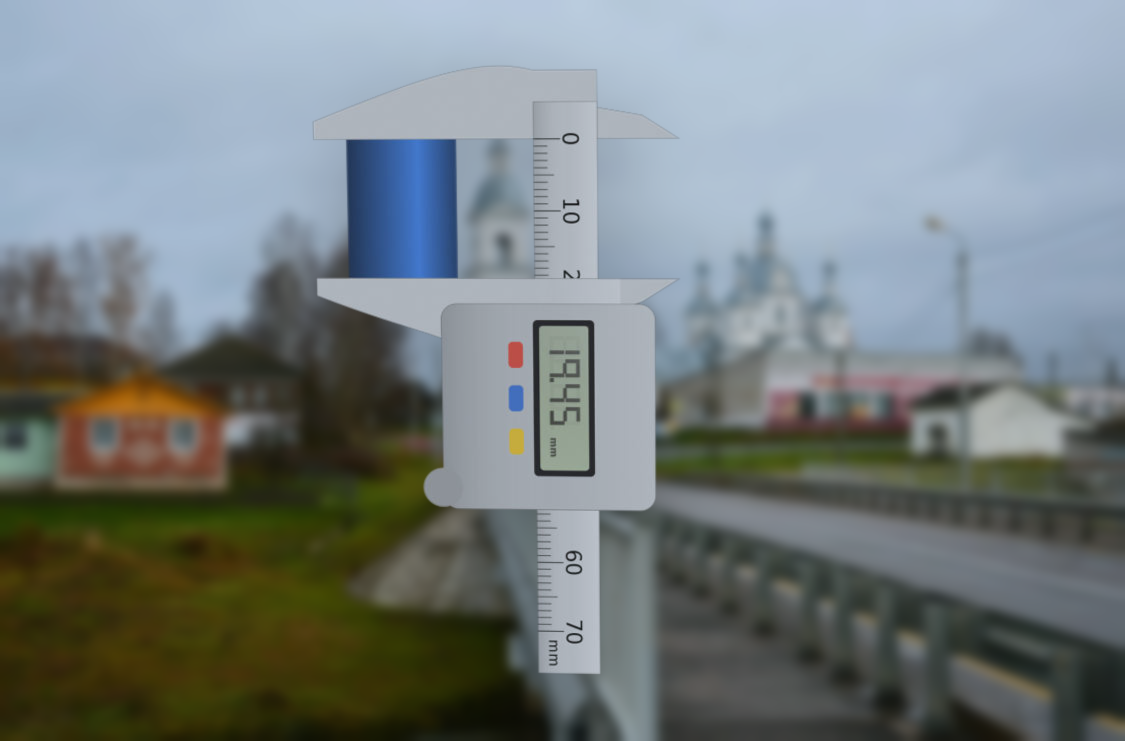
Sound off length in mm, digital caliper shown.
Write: 19.45 mm
